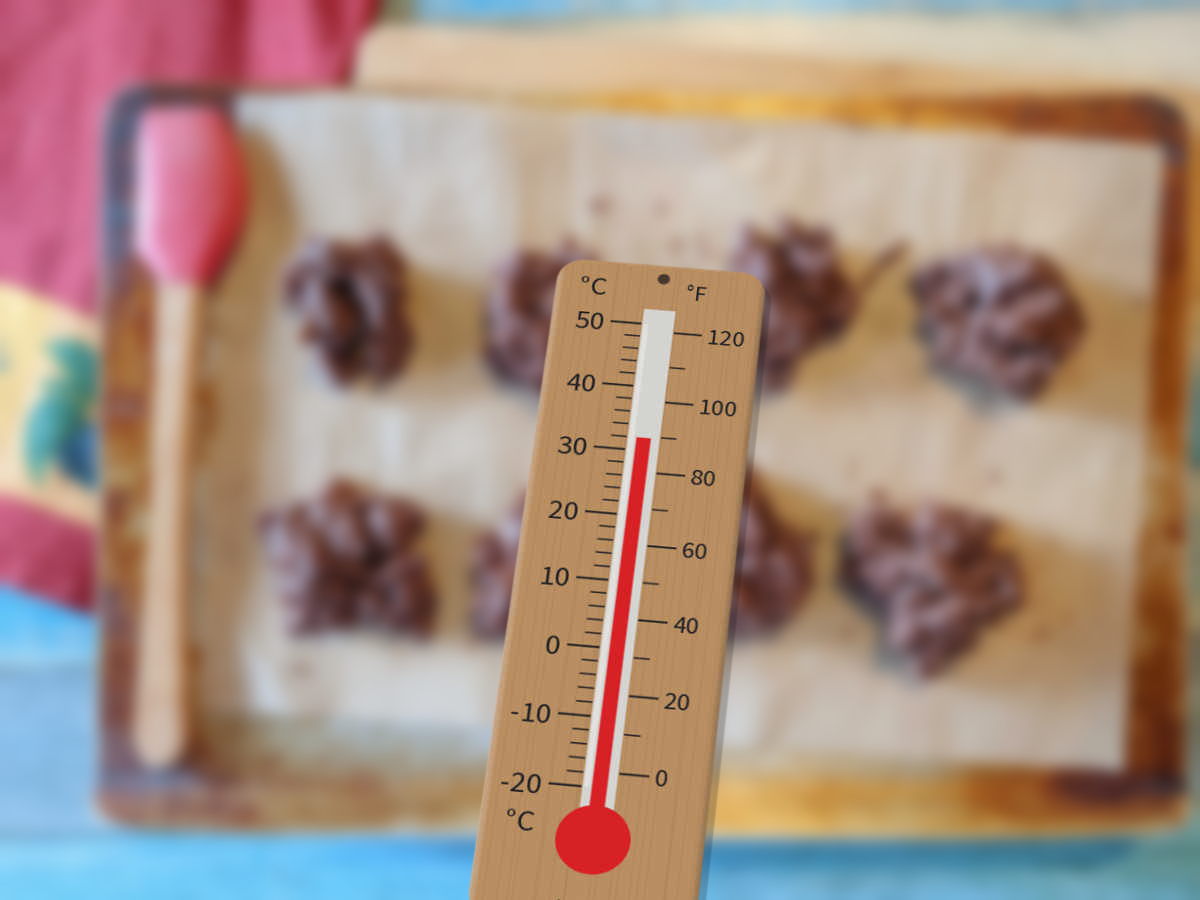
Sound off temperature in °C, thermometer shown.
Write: 32 °C
